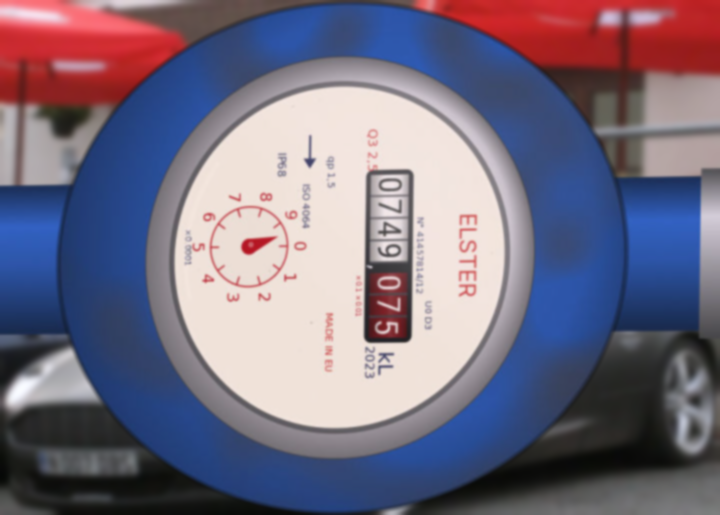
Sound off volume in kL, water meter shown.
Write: 749.0749 kL
